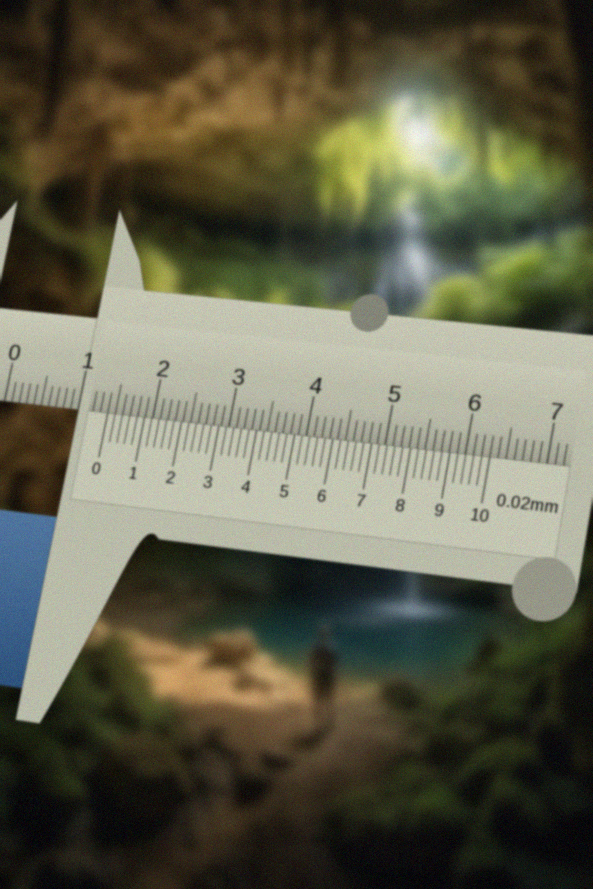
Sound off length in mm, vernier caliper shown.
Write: 14.0 mm
